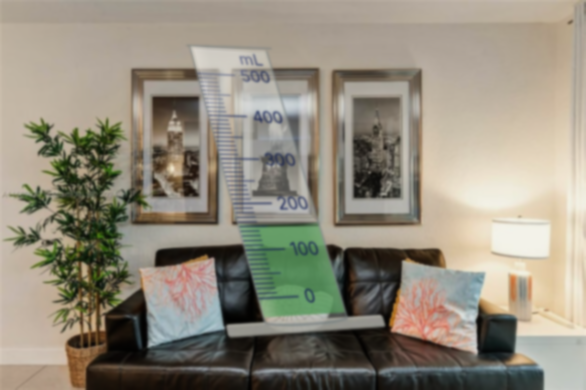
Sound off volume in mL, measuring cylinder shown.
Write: 150 mL
